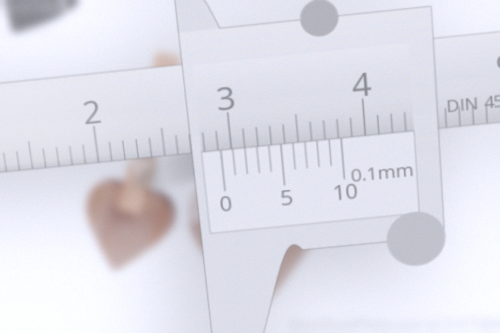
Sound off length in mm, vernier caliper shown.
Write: 29.2 mm
